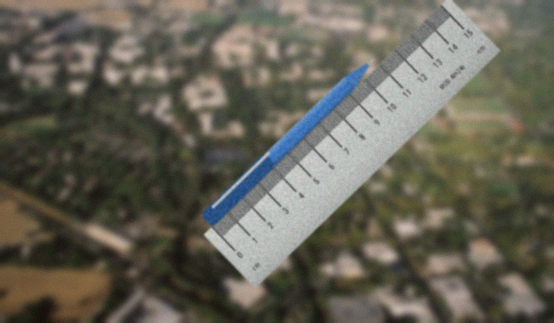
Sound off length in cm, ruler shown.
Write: 11 cm
